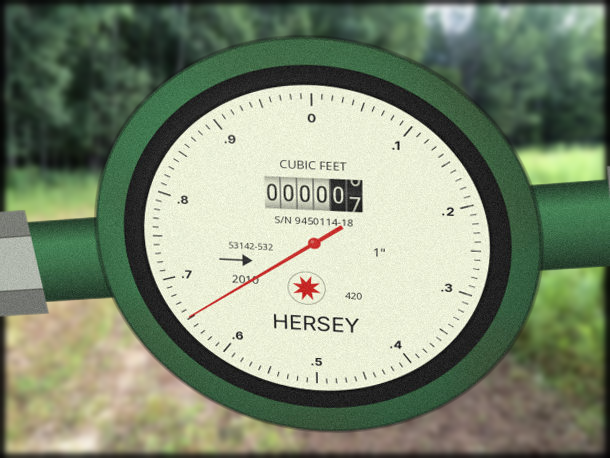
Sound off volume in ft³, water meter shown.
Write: 6.65 ft³
